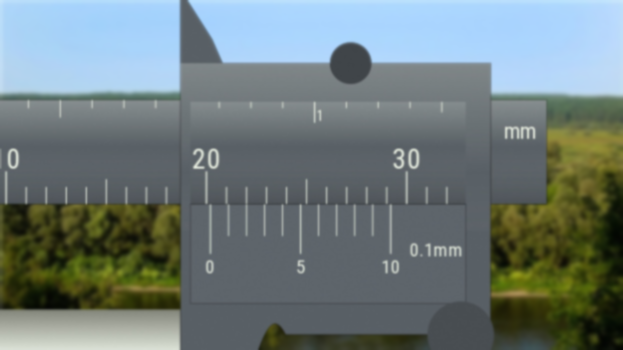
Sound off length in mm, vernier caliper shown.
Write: 20.2 mm
